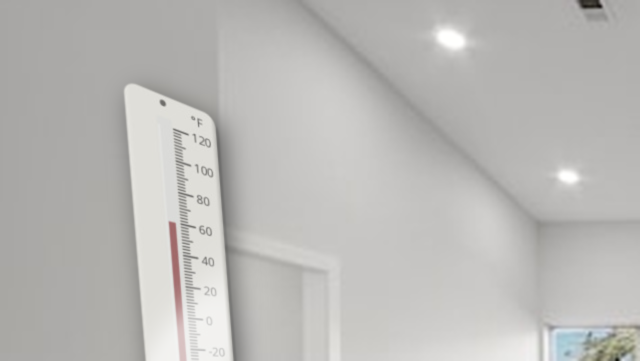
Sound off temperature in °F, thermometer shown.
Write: 60 °F
